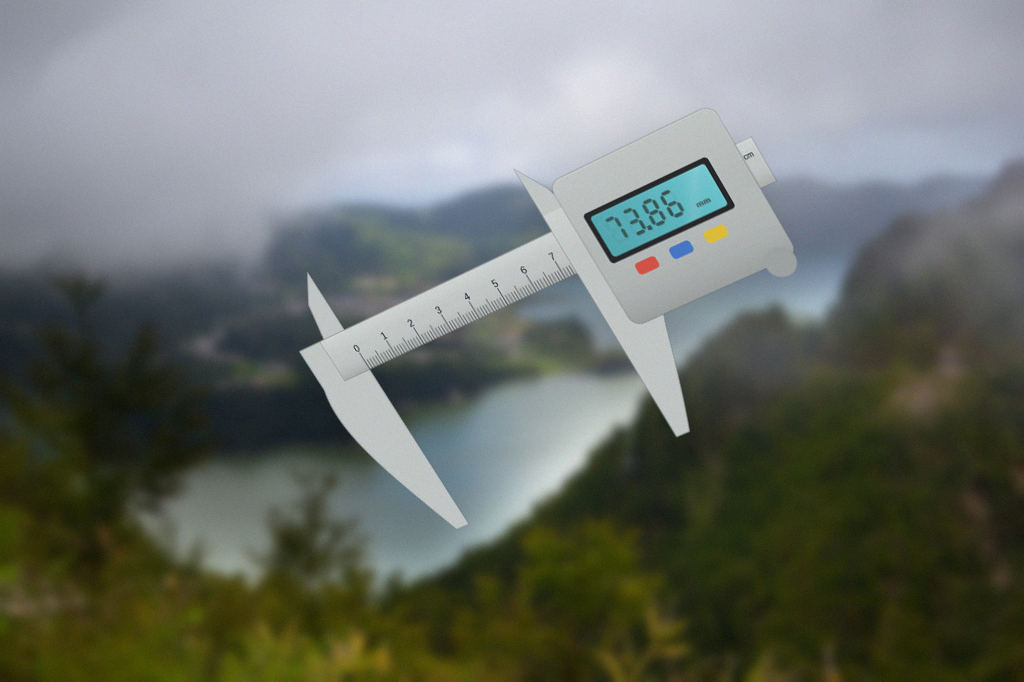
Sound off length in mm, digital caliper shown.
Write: 73.86 mm
